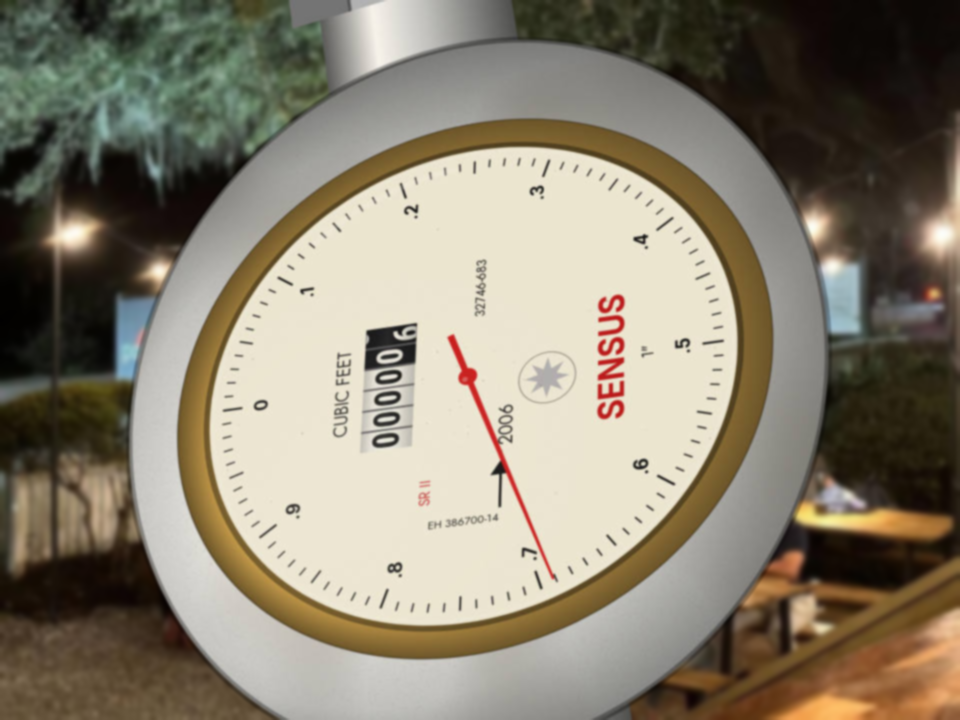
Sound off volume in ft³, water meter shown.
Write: 5.69 ft³
